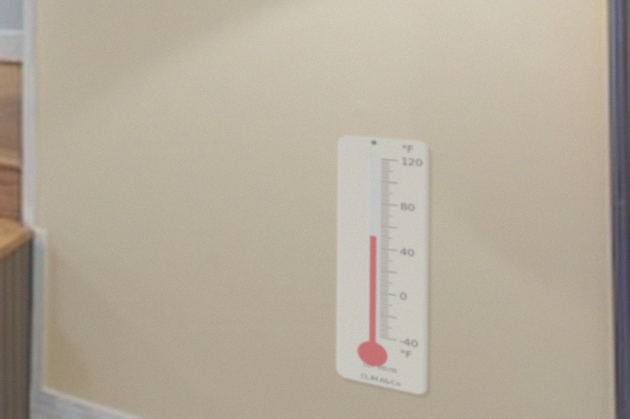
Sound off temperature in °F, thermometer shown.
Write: 50 °F
